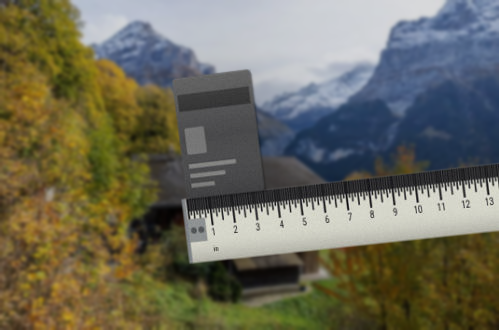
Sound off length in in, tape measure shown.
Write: 3.5 in
